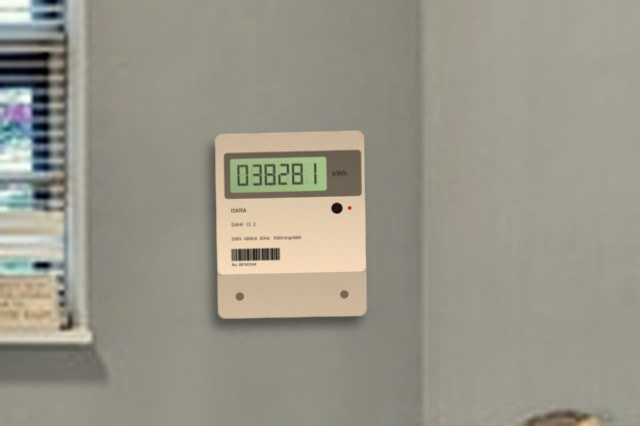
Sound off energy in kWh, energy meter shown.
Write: 38281 kWh
